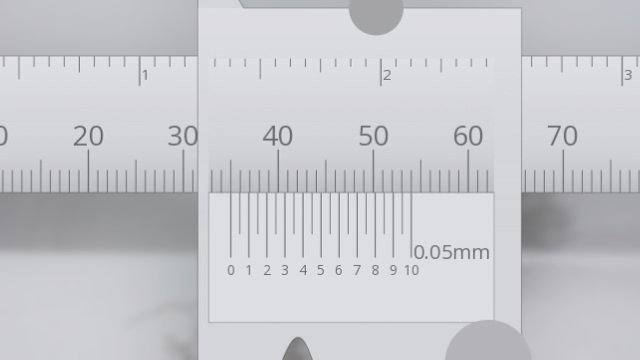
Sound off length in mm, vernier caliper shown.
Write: 35.0 mm
